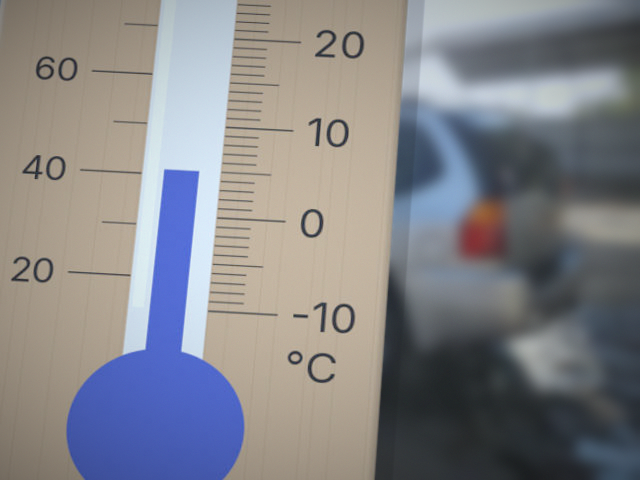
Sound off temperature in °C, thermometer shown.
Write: 5 °C
